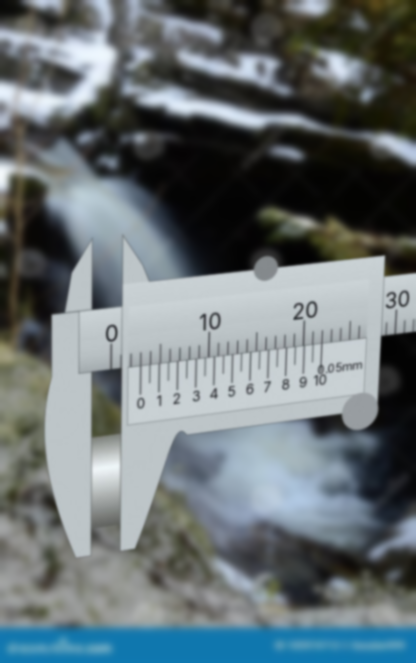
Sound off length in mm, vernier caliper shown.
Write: 3.0 mm
